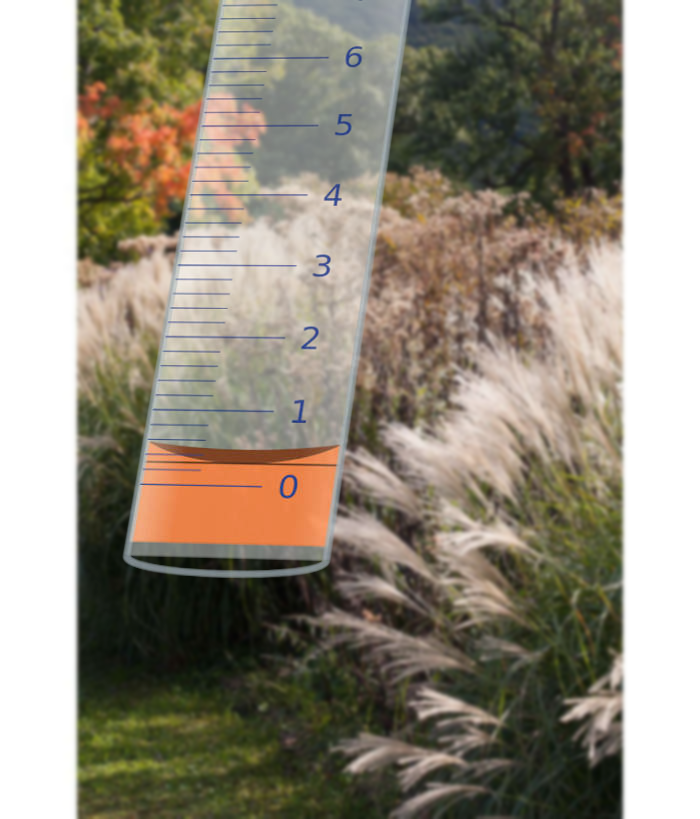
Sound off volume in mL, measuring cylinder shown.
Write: 0.3 mL
